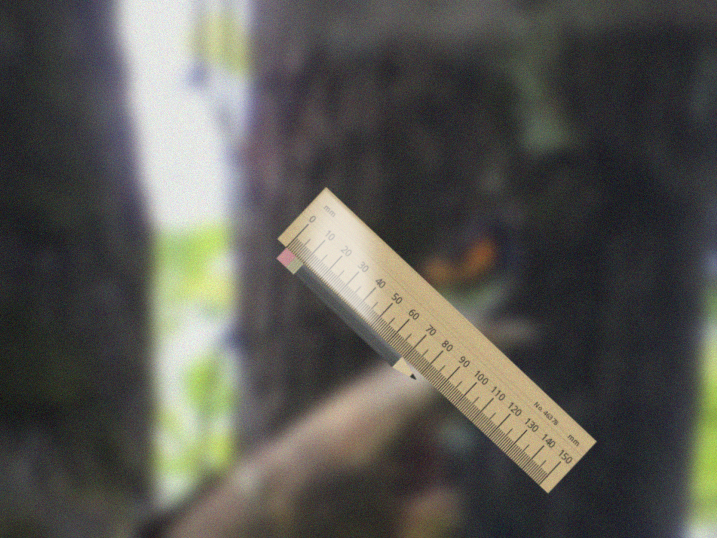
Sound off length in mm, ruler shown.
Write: 80 mm
